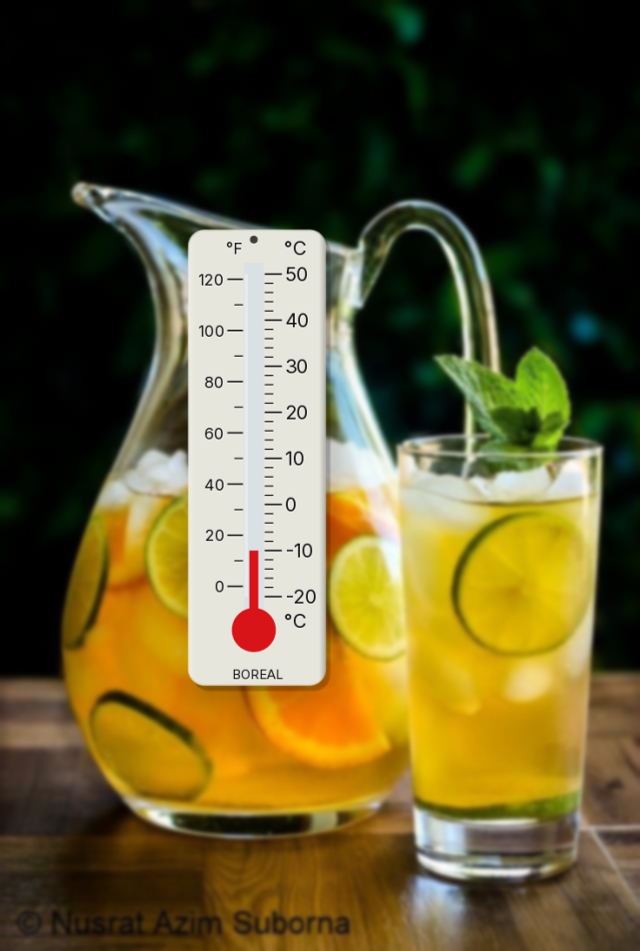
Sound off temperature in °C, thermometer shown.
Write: -10 °C
